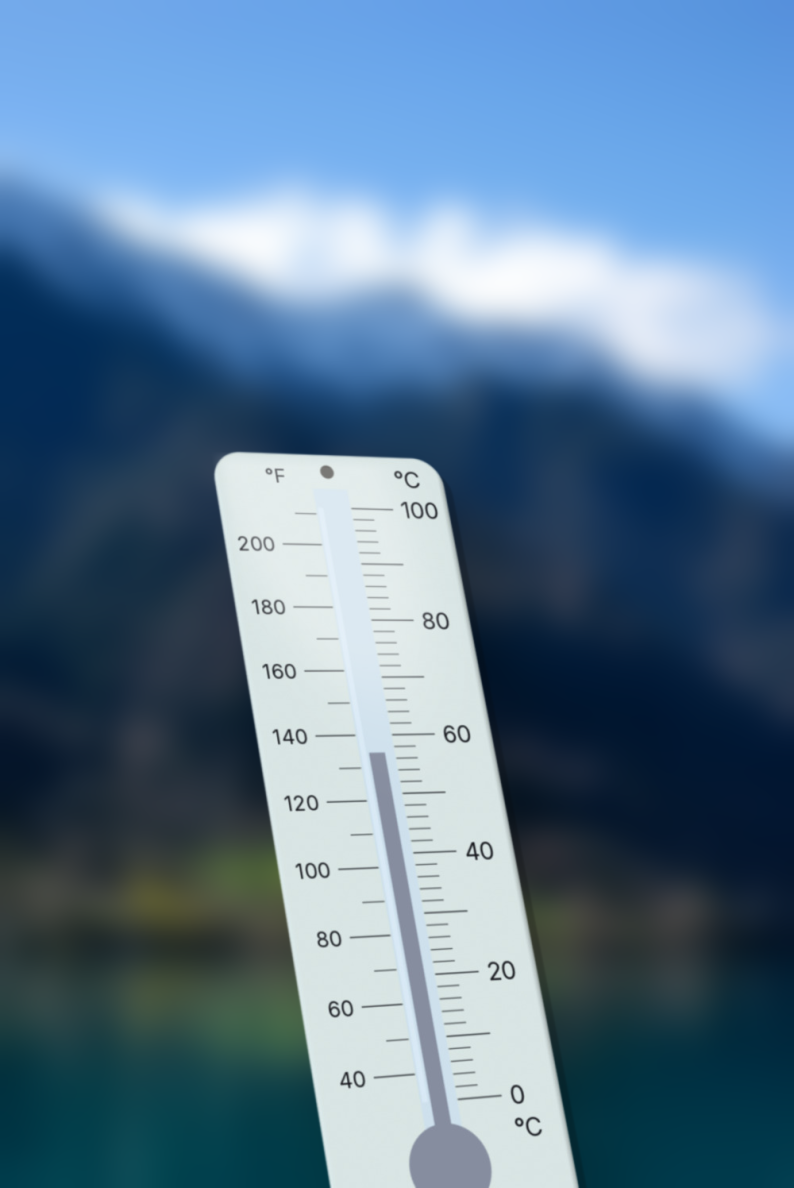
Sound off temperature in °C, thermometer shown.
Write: 57 °C
